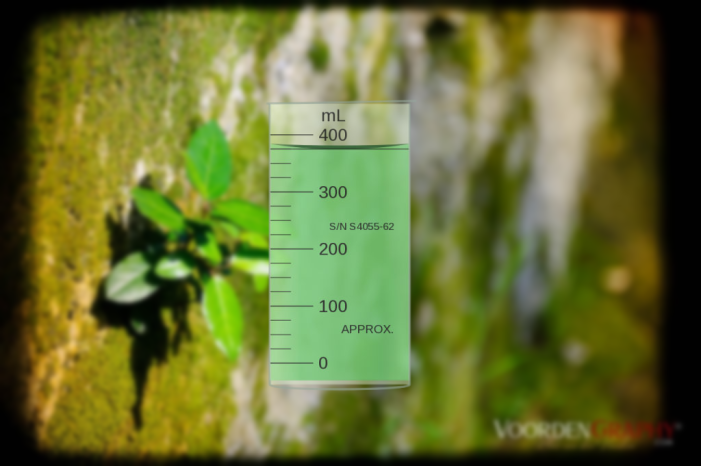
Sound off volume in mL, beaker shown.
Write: 375 mL
